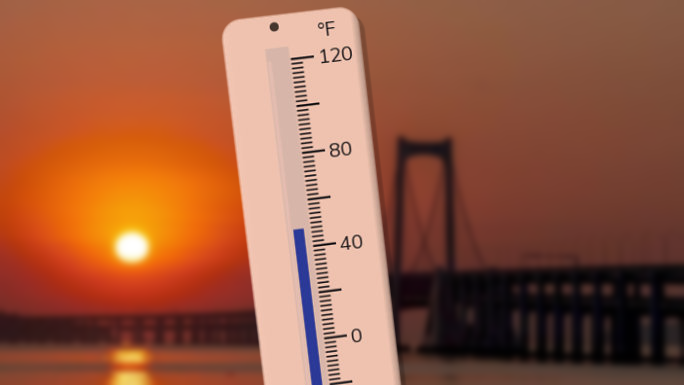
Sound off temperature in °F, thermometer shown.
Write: 48 °F
